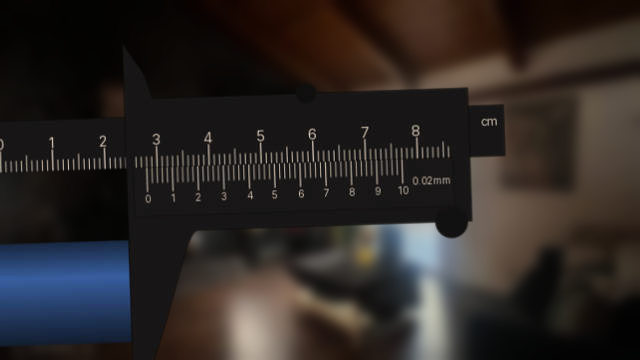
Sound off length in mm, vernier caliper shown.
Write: 28.0 mm
